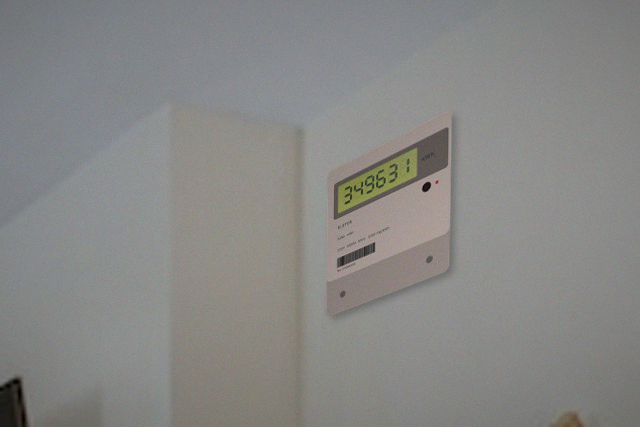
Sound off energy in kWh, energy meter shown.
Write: 349631 kWh
